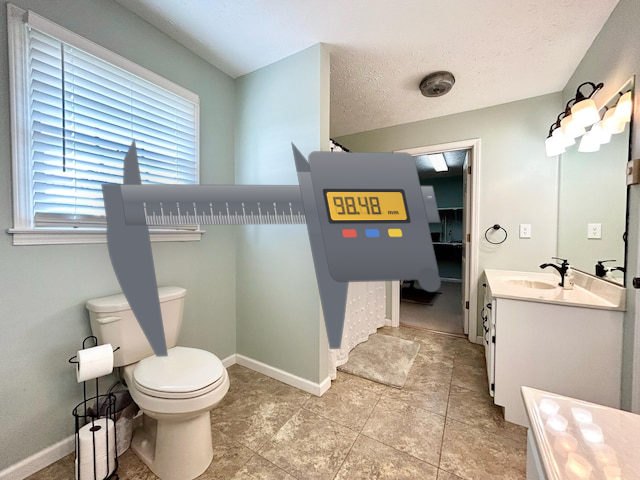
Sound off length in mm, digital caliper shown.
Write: 98.48 mm
